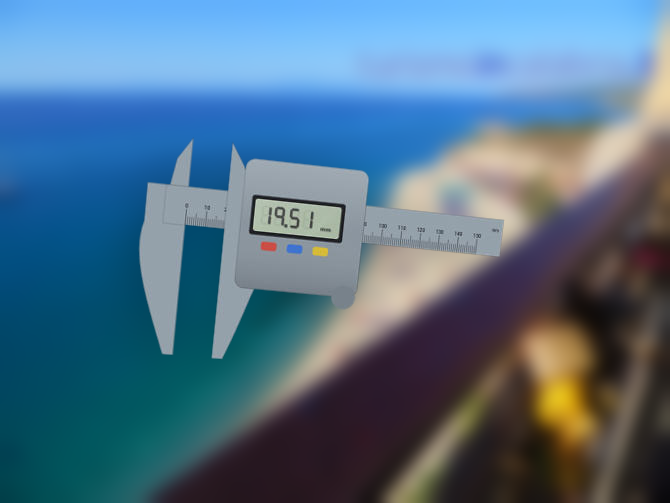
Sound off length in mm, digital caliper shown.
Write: 19.51 mm
